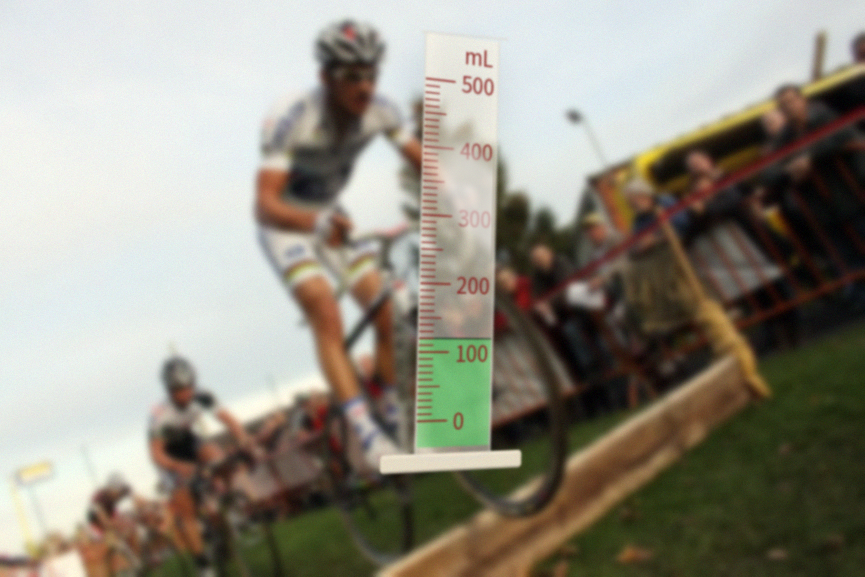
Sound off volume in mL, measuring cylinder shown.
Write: 120 mL
